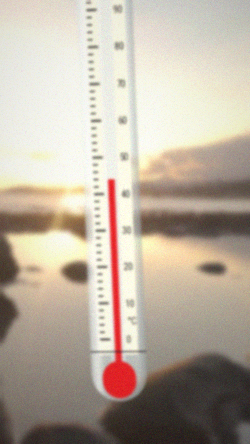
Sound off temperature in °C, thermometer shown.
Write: 44 °C
